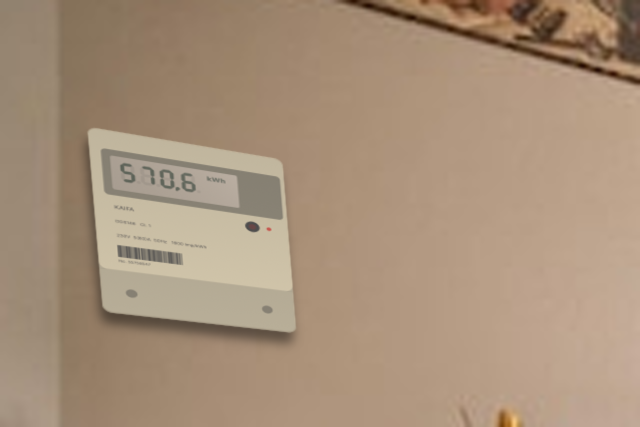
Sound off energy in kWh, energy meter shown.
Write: 570.6 kWh
